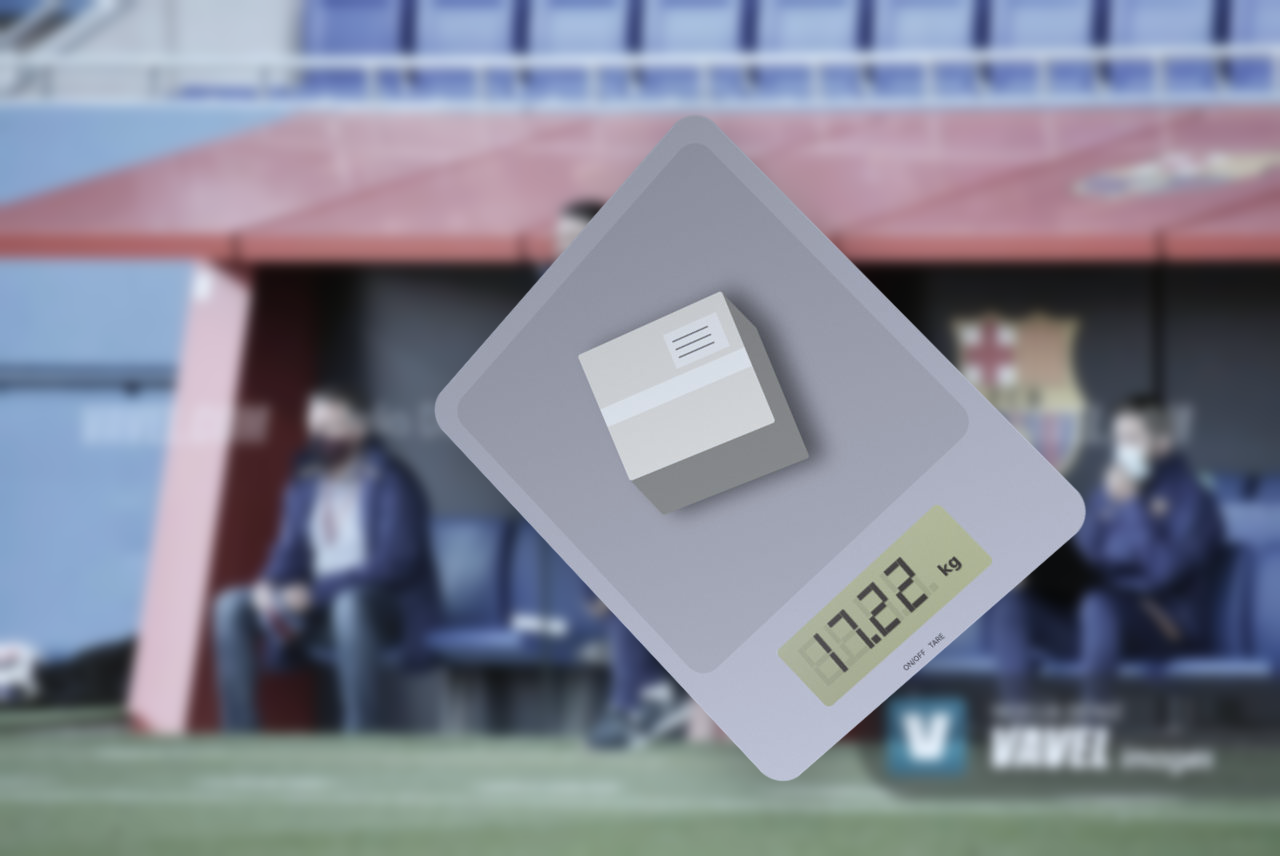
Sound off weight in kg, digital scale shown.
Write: 17.22 kg
